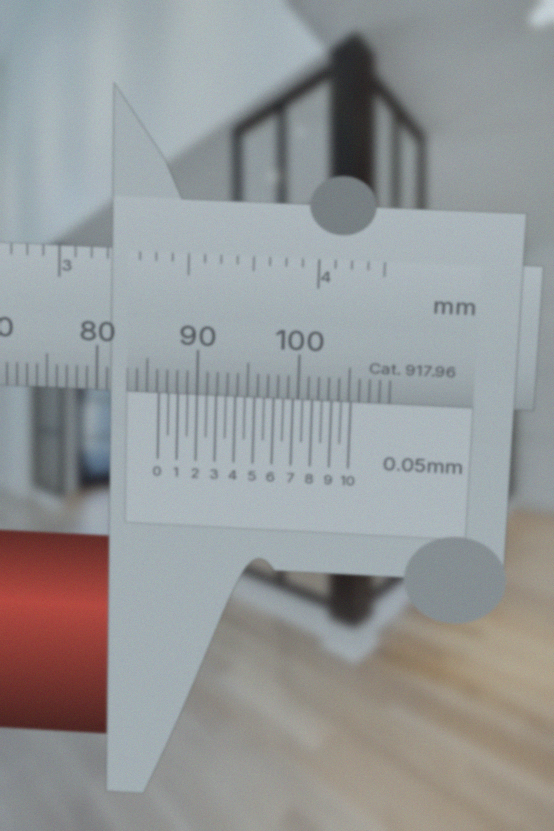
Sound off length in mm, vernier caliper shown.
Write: 86.2 mm
